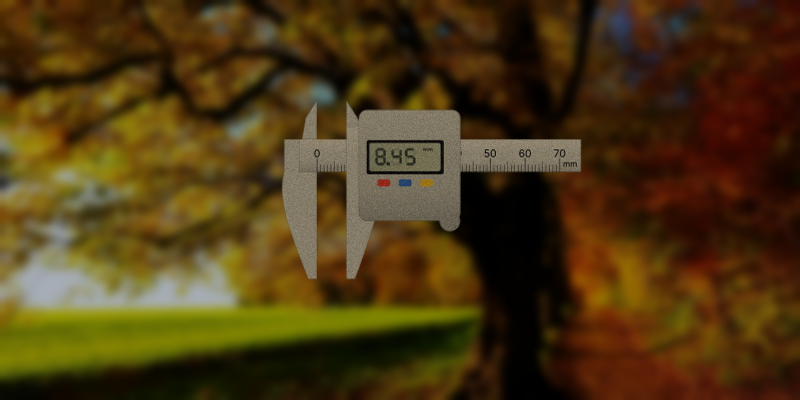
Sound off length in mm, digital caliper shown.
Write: 8.45 mm
